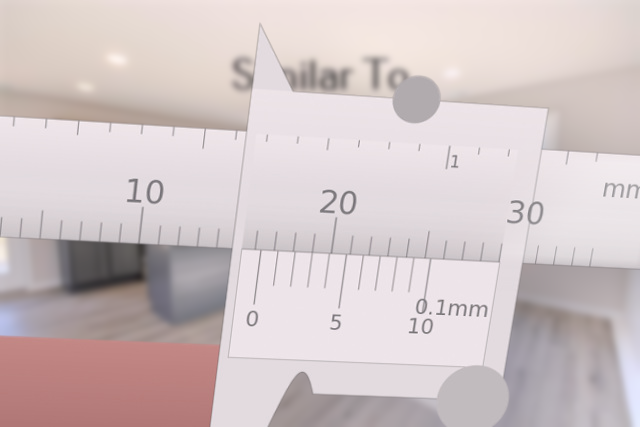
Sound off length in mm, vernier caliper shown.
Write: 16.3 mm
